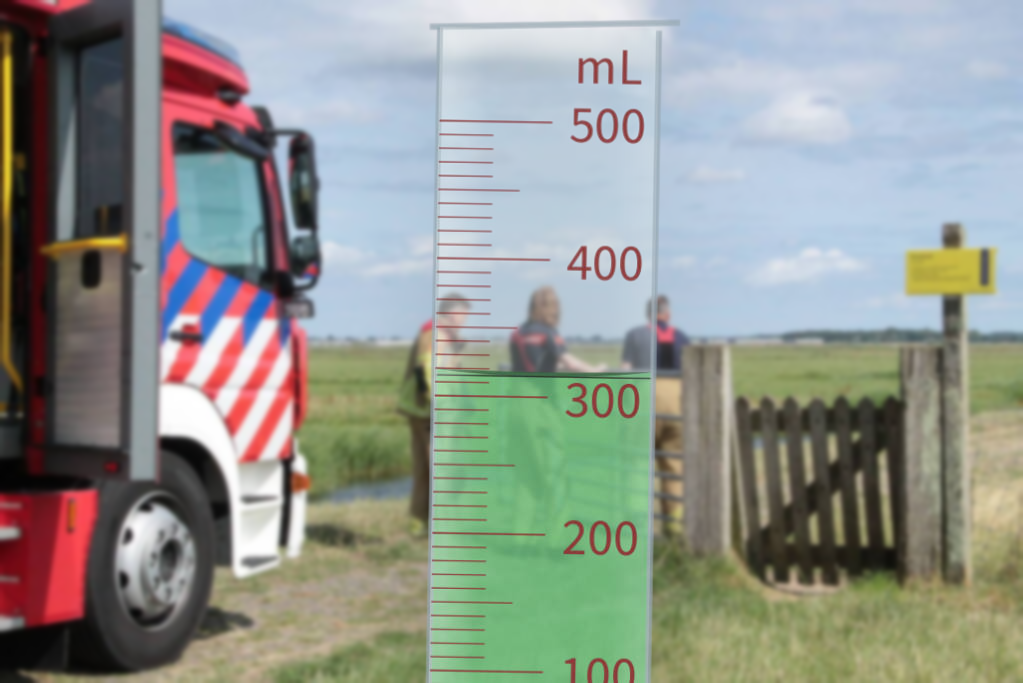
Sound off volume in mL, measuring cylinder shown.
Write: 315 mL
